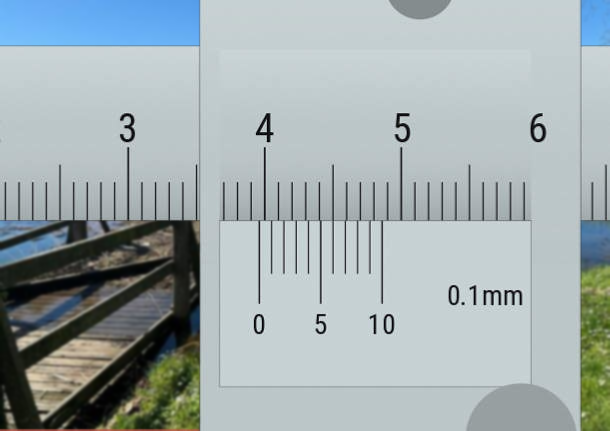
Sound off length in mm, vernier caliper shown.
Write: 39.6 mm
